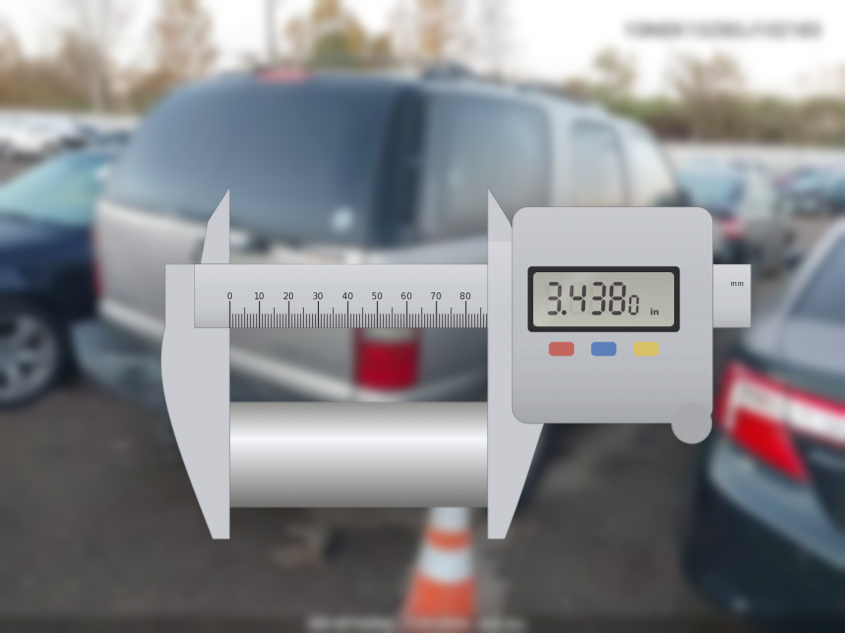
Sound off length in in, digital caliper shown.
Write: 3.4380 in
